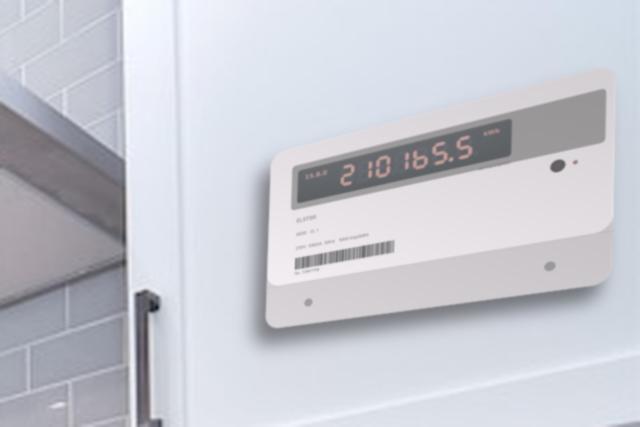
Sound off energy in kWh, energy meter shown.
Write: 210165.5 kWh
